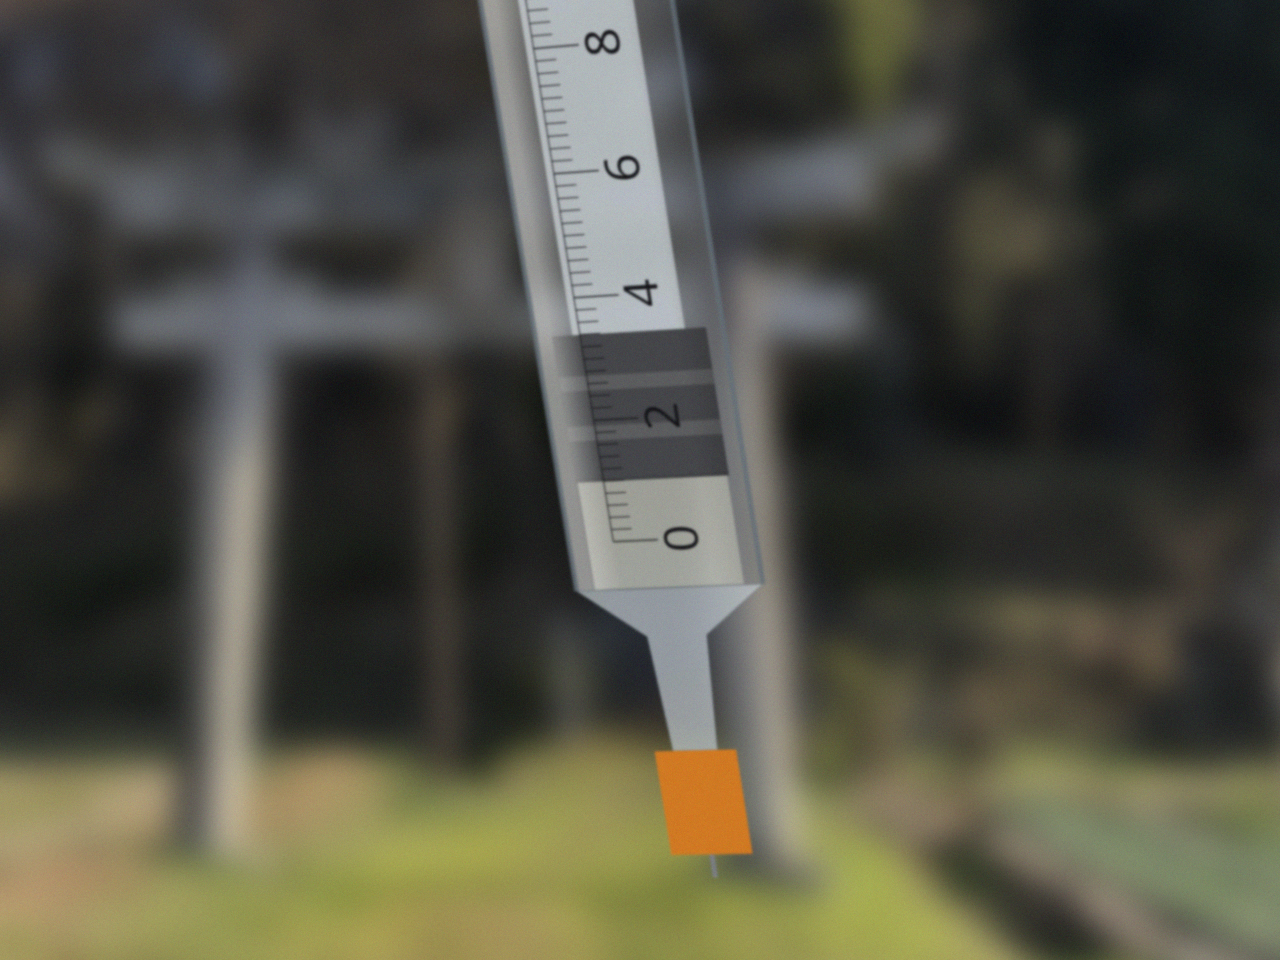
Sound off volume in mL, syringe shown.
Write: 1 mL
